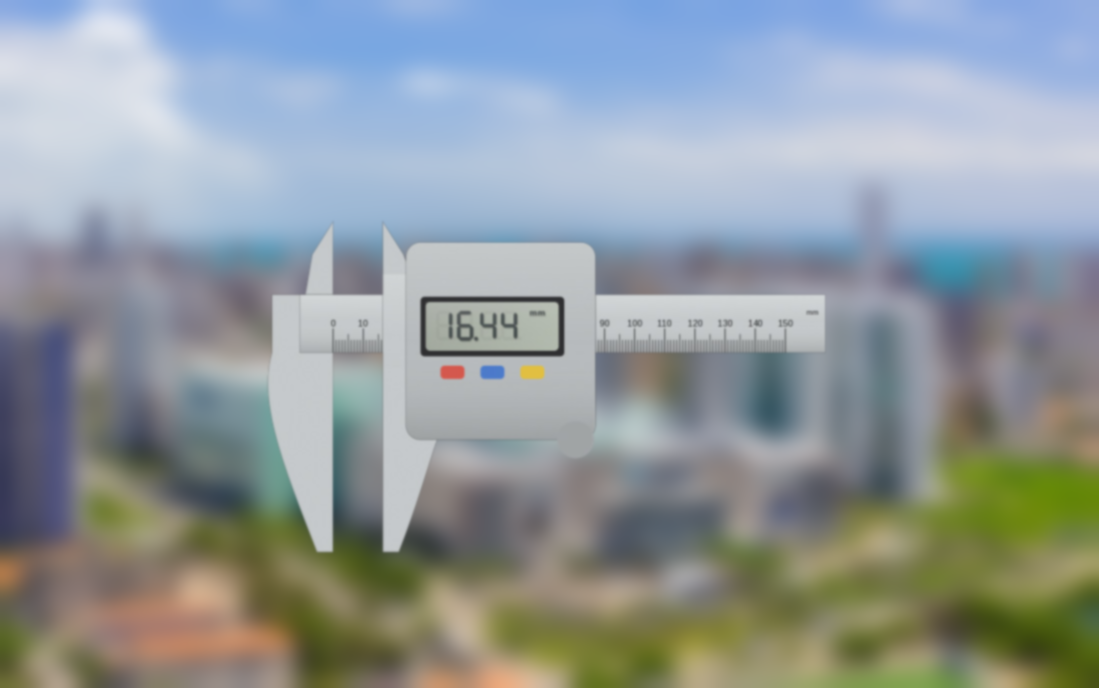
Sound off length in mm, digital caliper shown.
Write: 16.44 mm
